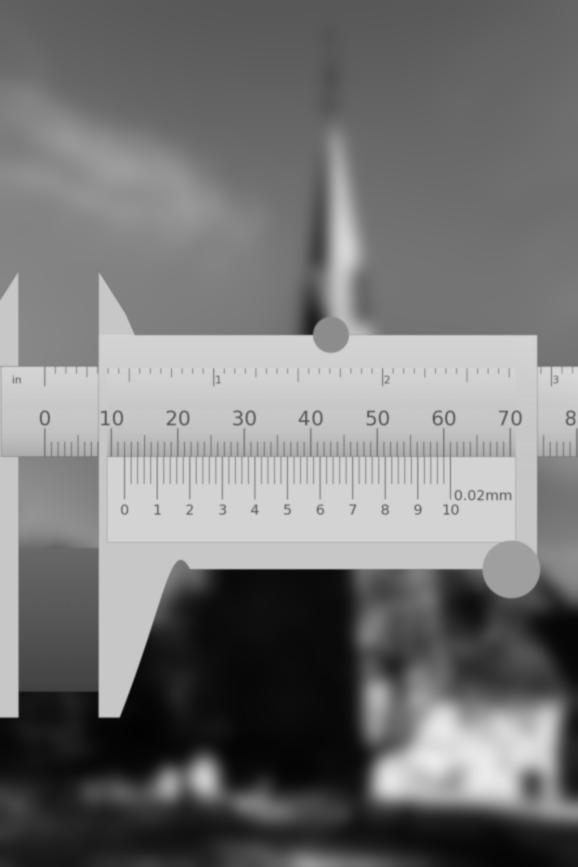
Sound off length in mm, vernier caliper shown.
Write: 12.0 mm
